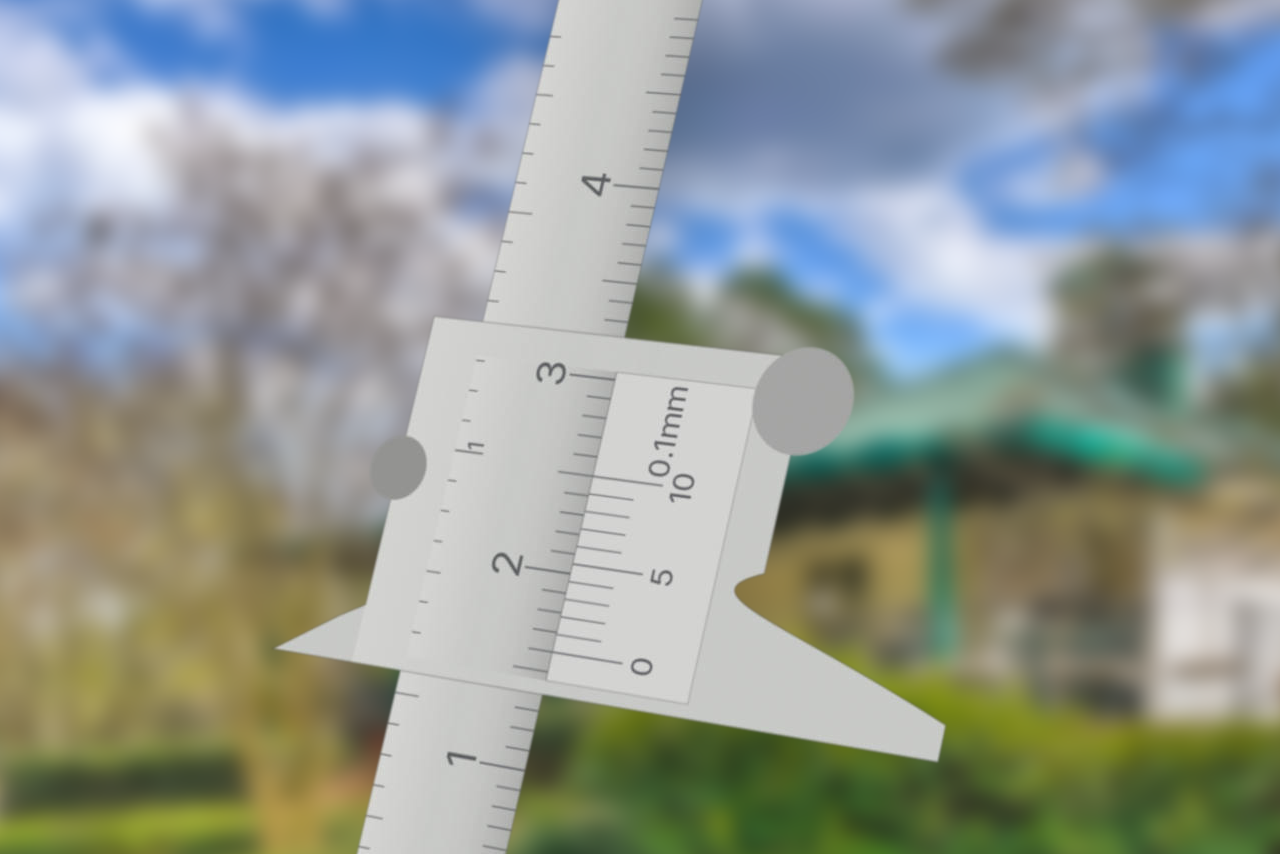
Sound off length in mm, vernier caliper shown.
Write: 16.0 mm
